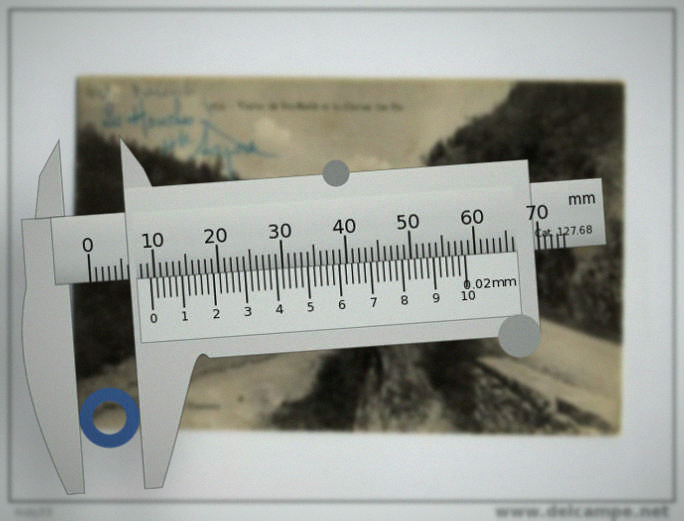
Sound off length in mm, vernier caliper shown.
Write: 9.4 mm
